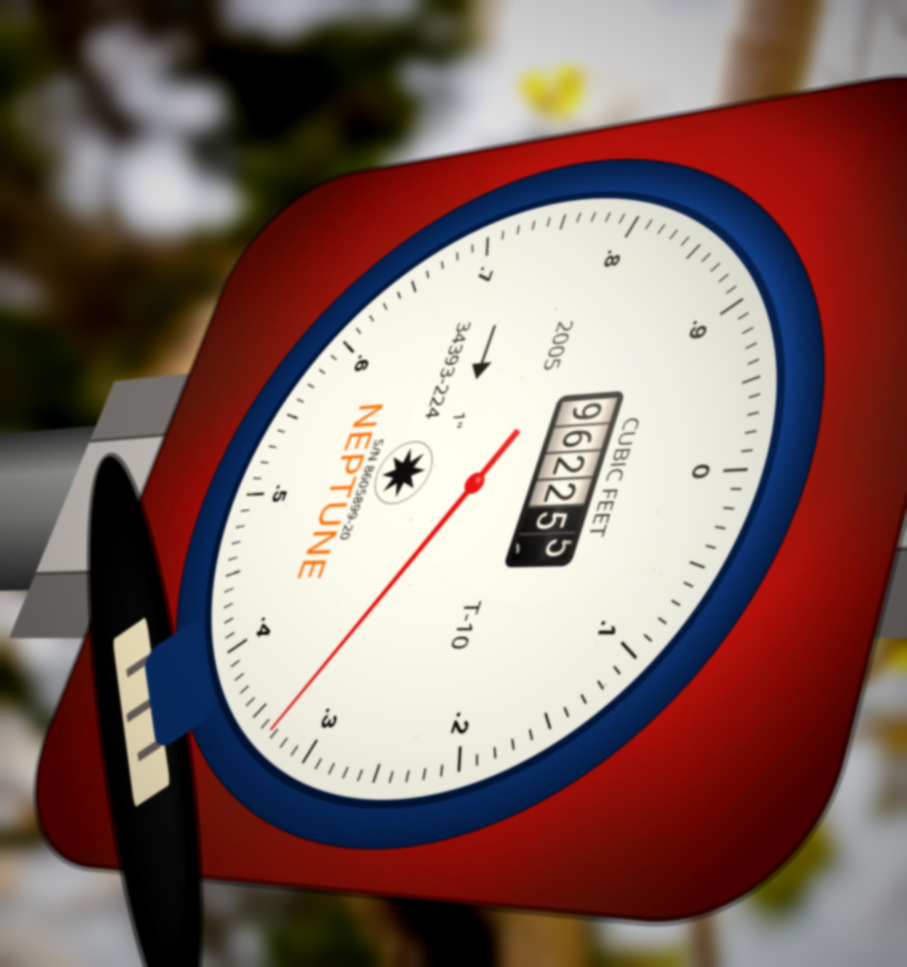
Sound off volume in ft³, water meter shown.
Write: 962255.33 ft³
